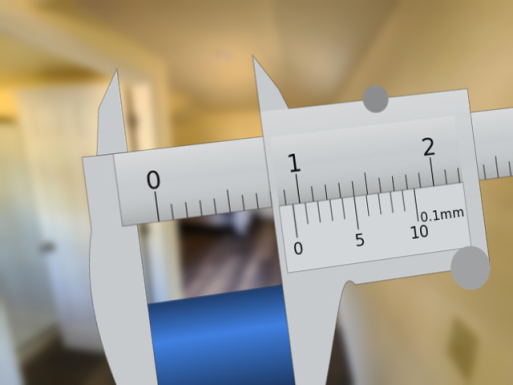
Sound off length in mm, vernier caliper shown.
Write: 9.5 mm
